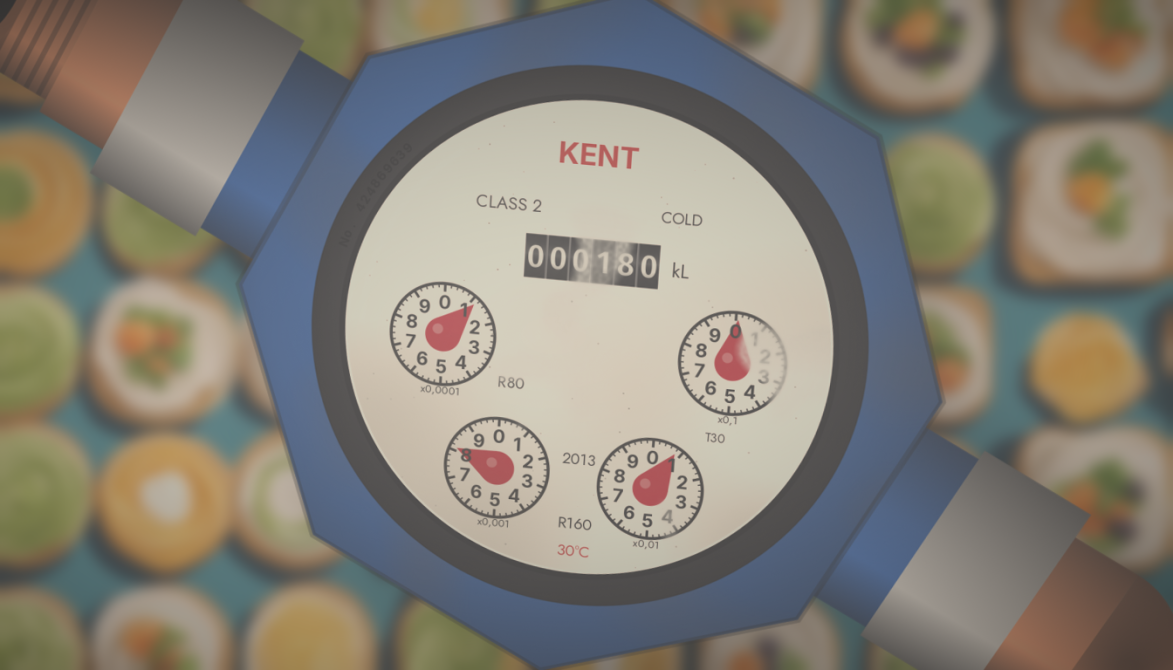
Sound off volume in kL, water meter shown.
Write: 180.0081 kL
